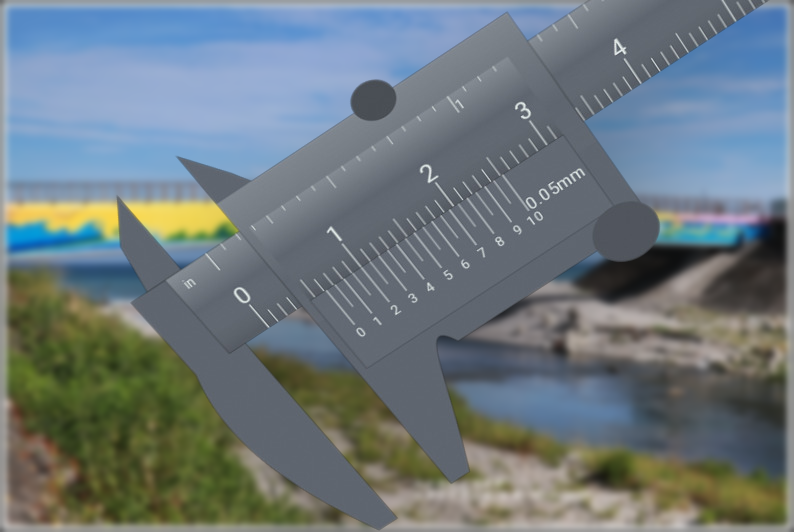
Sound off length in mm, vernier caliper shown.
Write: 6.2 mm
